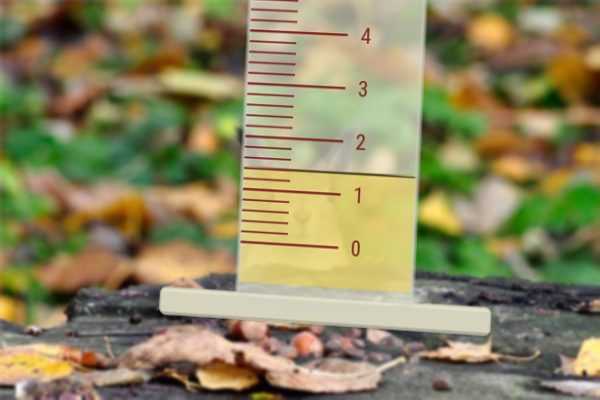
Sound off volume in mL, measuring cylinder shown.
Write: 1.4 mL
